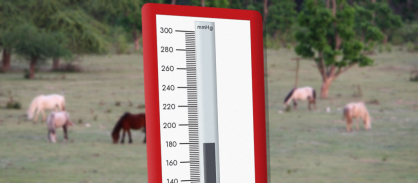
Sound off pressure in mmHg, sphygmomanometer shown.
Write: 180 mmHg
